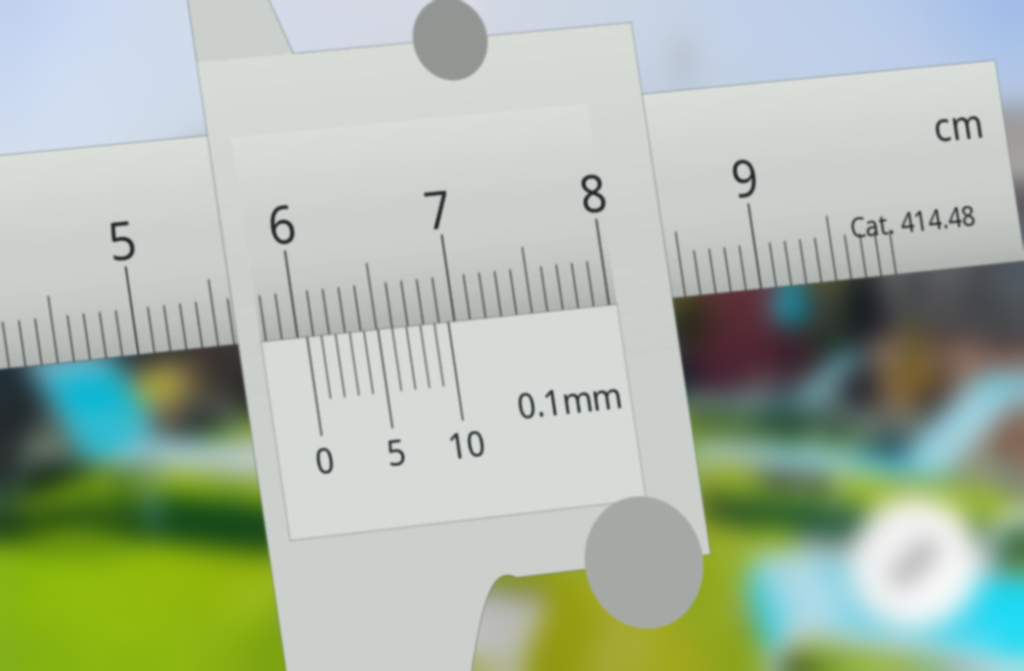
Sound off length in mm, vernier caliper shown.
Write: 60.6 mm
